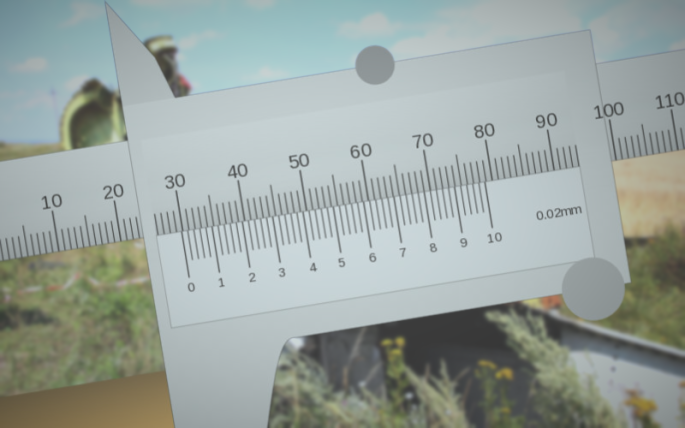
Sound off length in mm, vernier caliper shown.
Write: 29.8 mm
